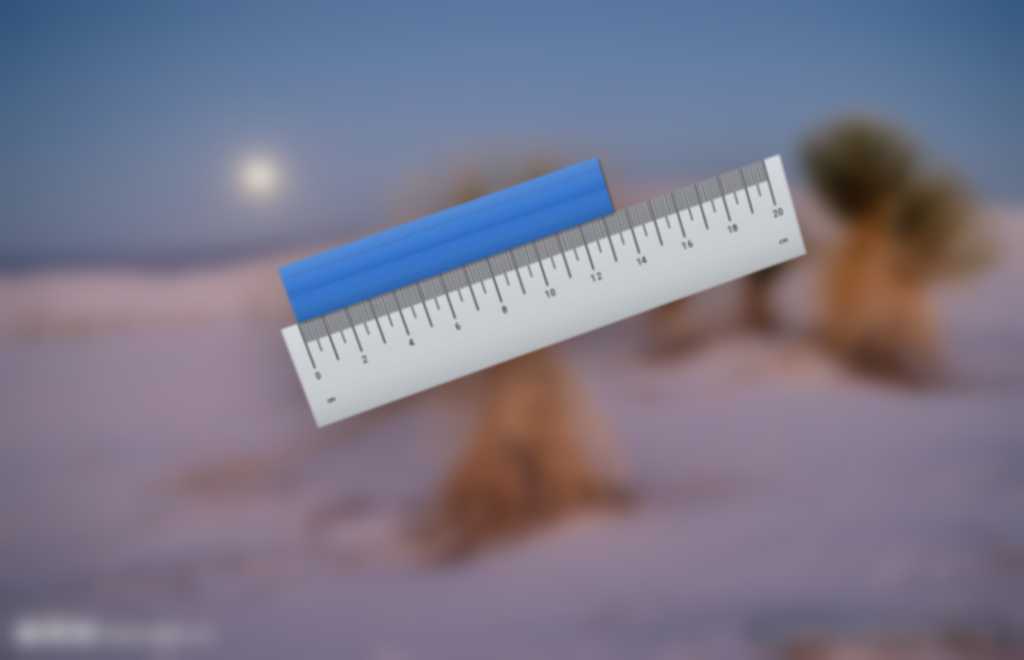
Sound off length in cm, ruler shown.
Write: 13.5 cm
